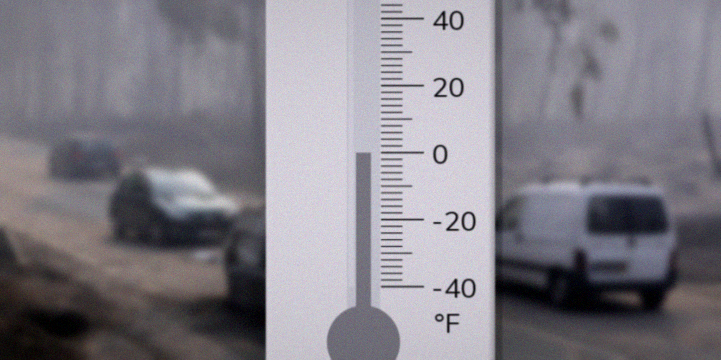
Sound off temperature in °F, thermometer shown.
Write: 0 °F
